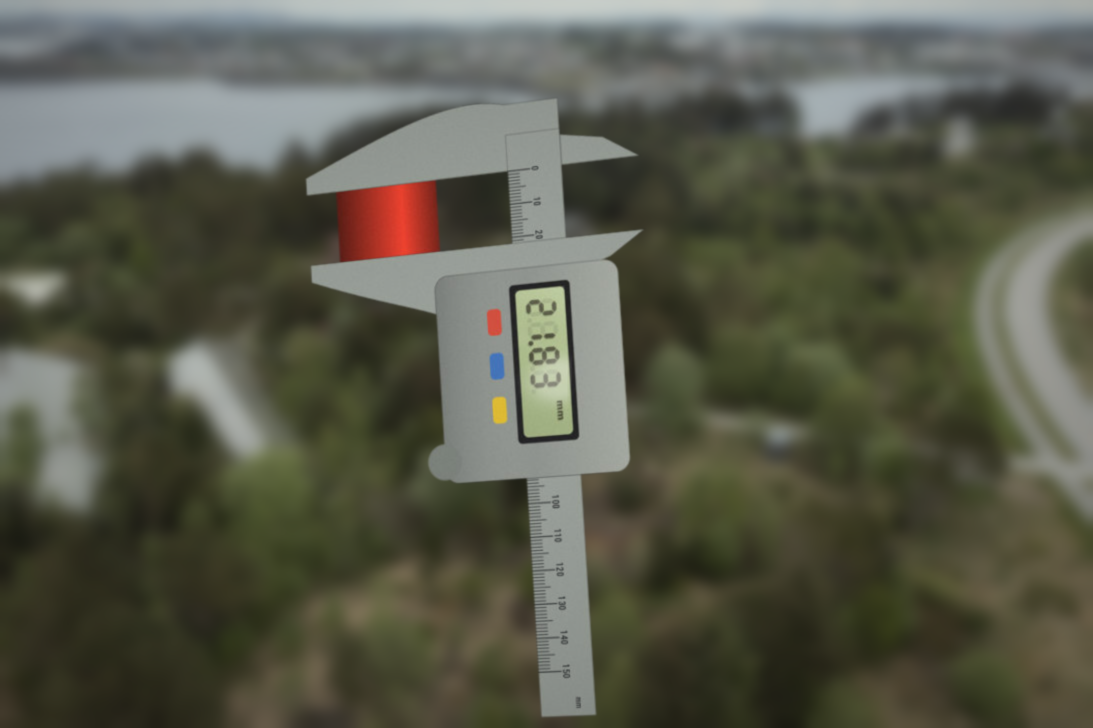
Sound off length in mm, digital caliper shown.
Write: 21.83 mm
